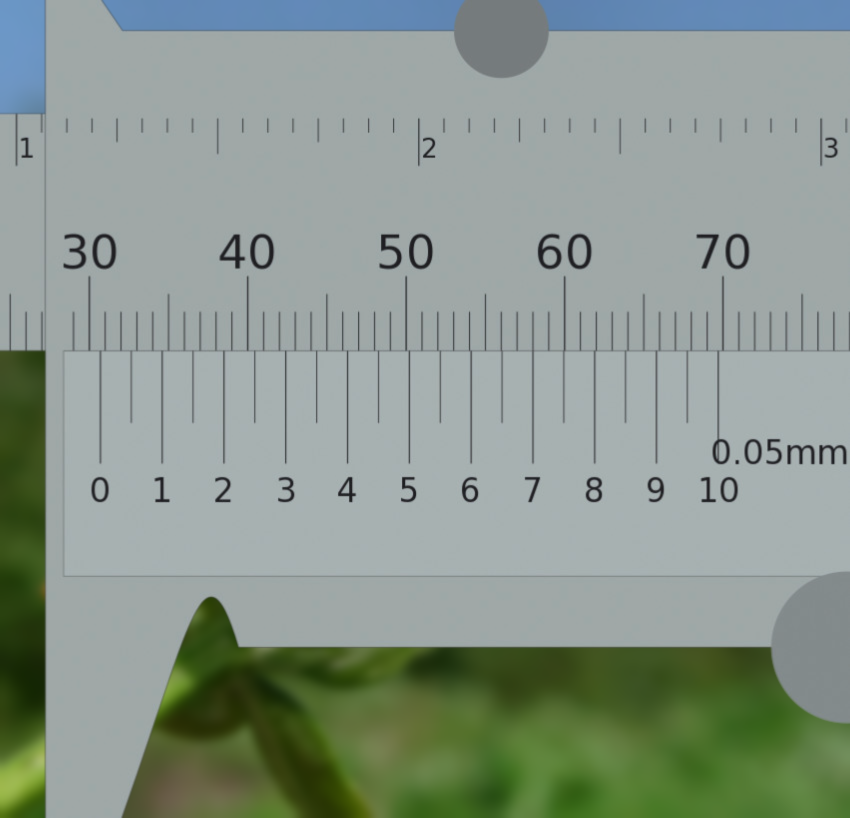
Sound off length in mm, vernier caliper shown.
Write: 30.7 mm
